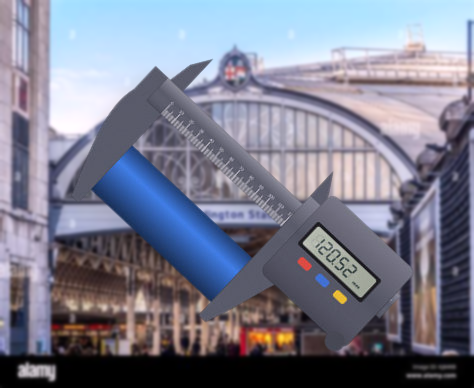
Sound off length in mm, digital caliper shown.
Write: 120.52 mm
